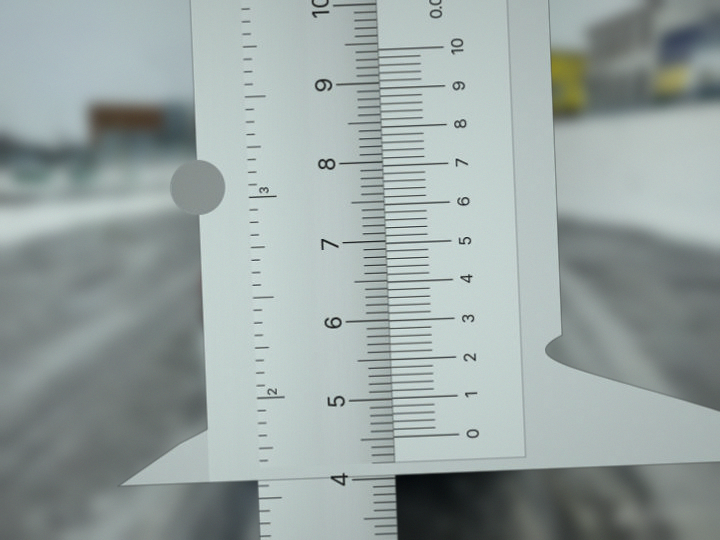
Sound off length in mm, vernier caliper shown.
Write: 45.2 mm
